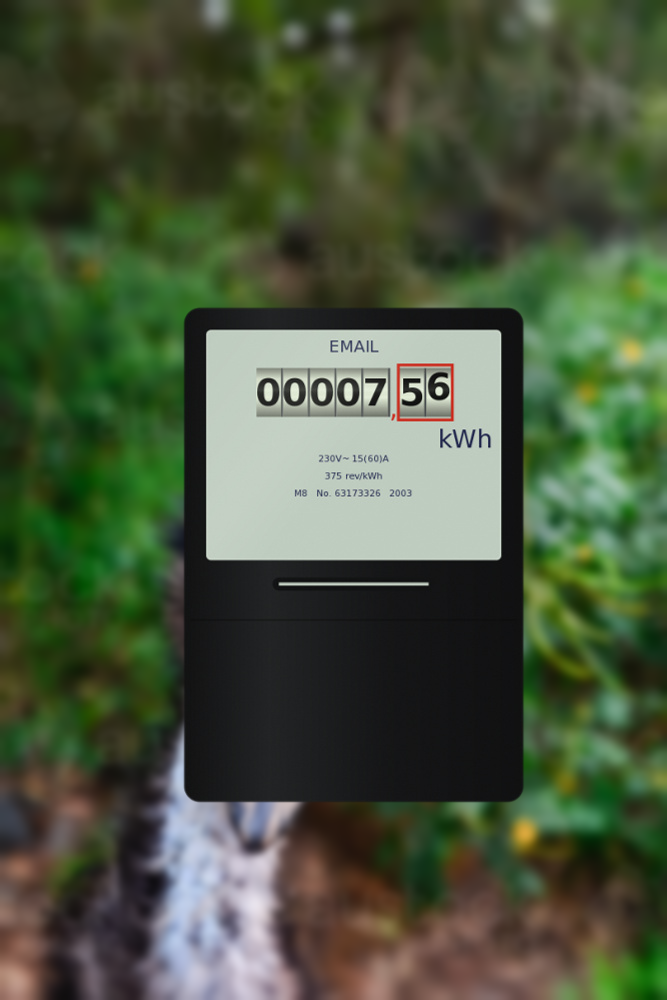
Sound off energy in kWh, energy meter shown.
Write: 7.56 kWh
